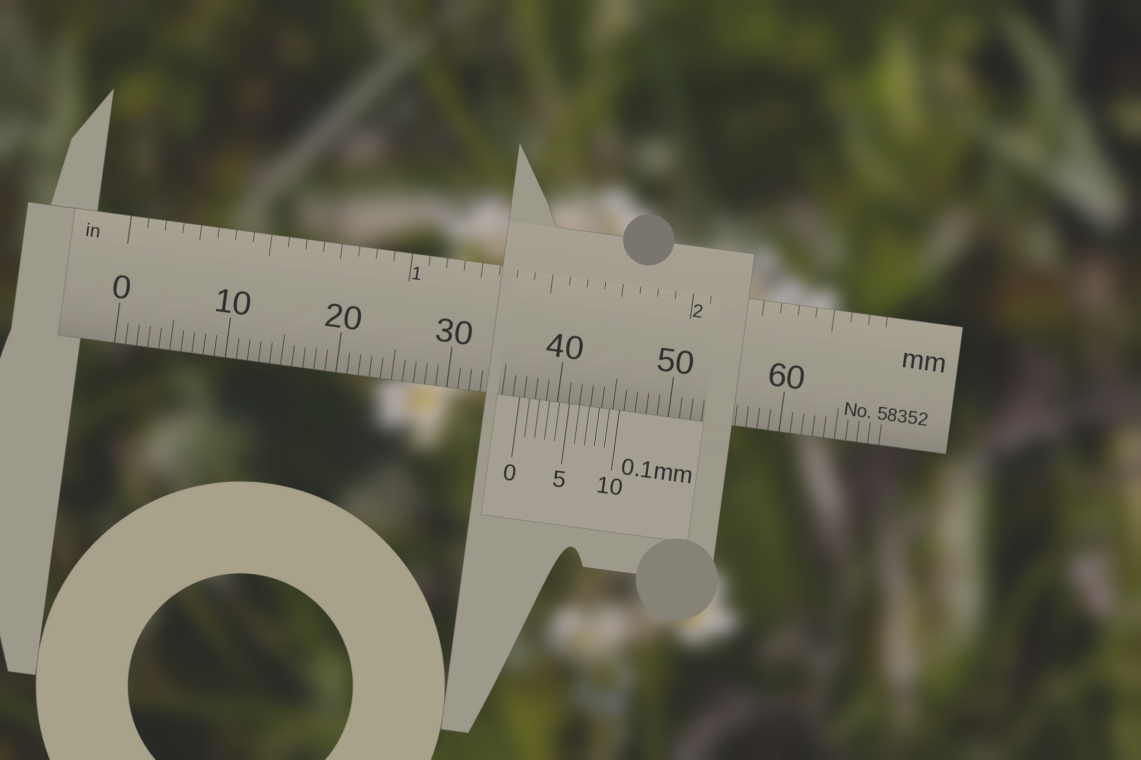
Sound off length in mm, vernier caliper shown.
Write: 36.6 mm
